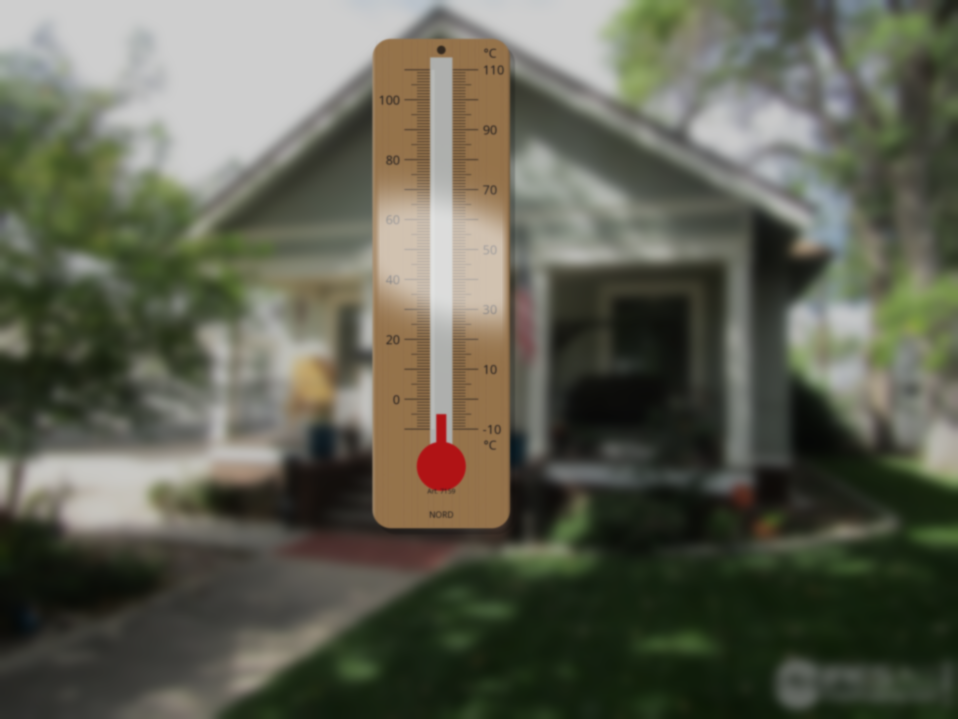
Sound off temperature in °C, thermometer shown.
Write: -5 °C
